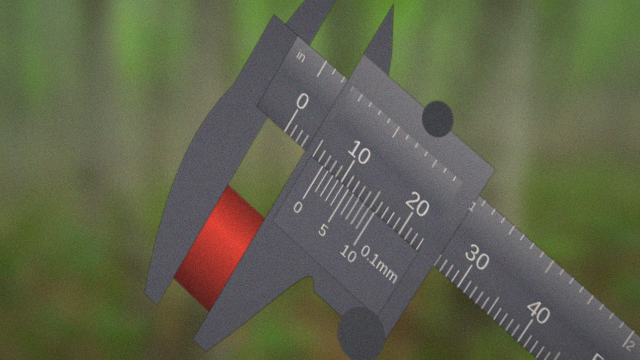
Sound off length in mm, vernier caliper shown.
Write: 6.8 mm
